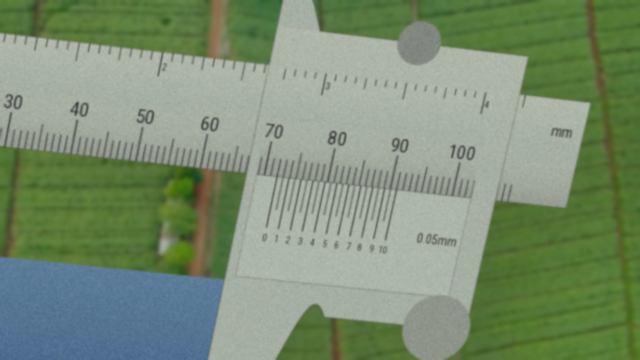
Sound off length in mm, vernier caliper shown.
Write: 72.0 mm
